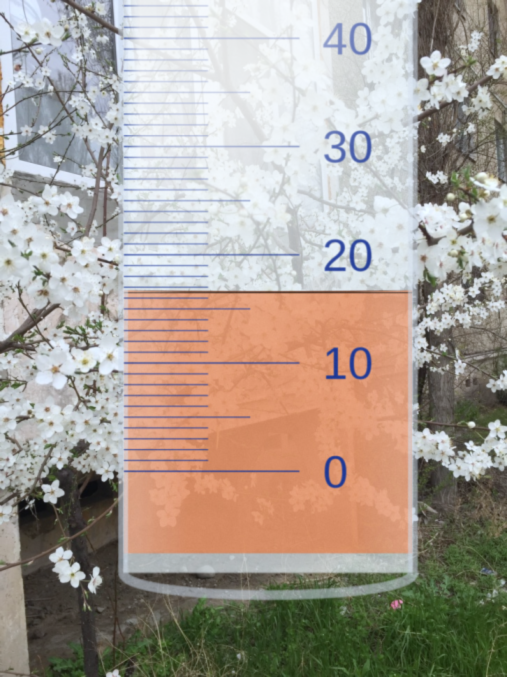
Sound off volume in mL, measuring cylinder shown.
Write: 16.5 mL
